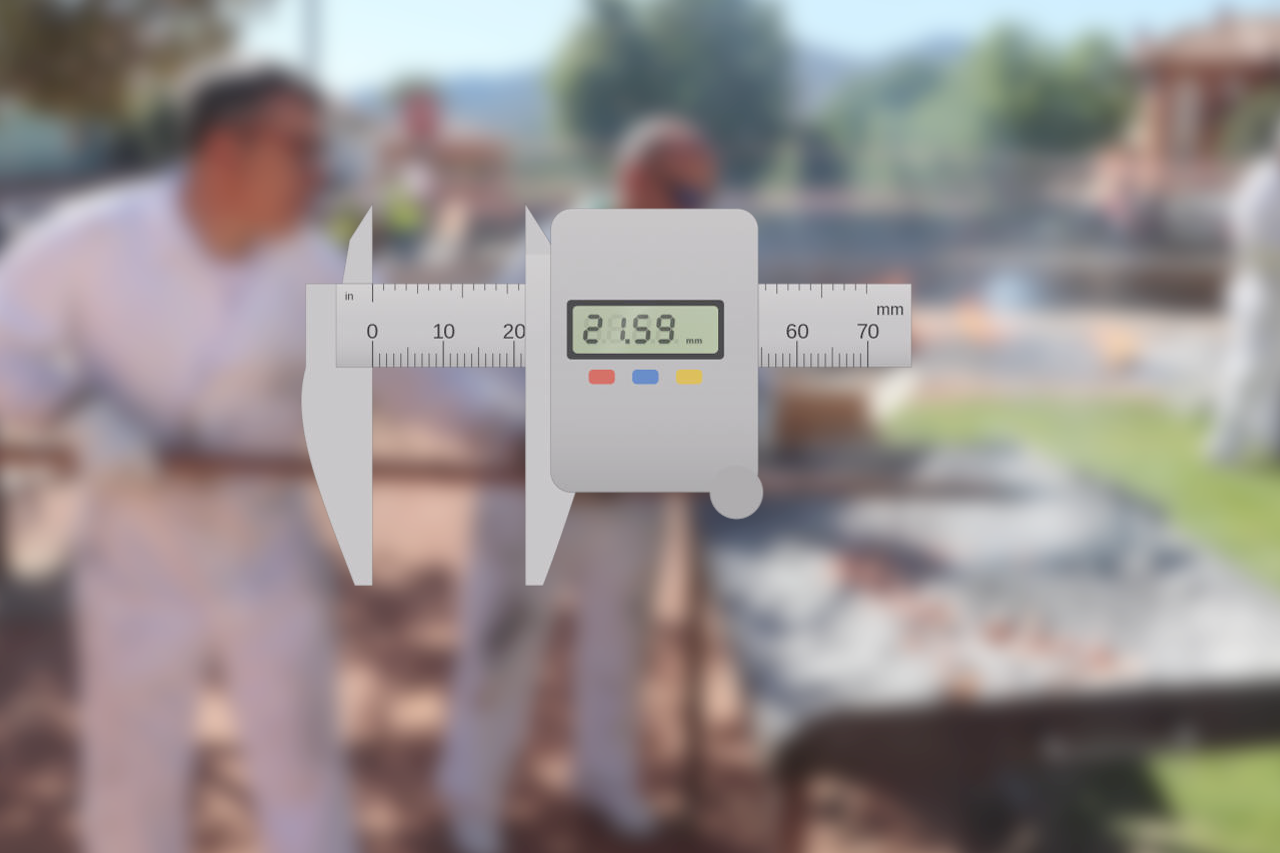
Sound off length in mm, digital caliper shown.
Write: 21.59 mm
